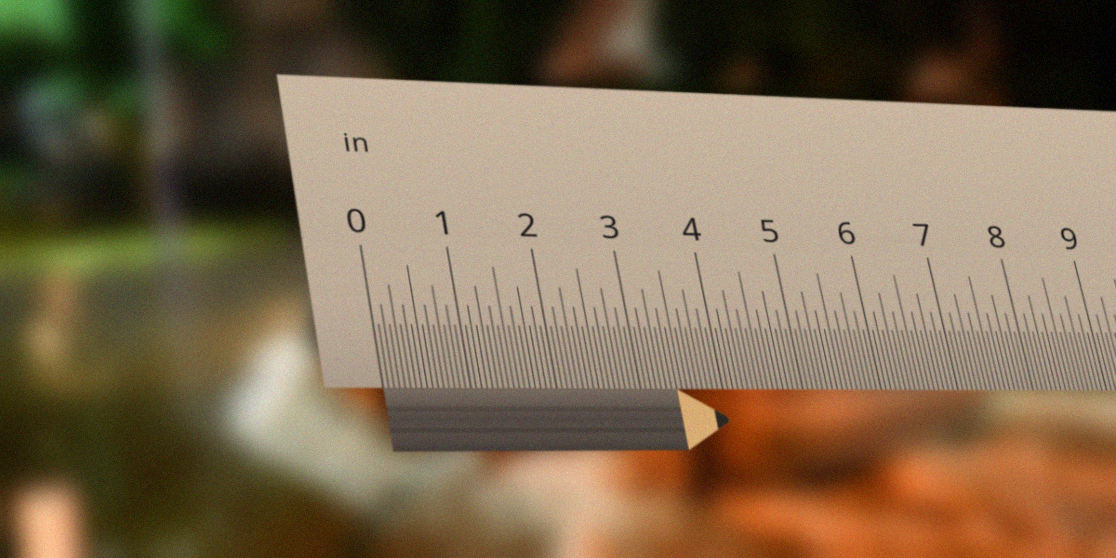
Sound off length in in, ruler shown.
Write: 4 in
